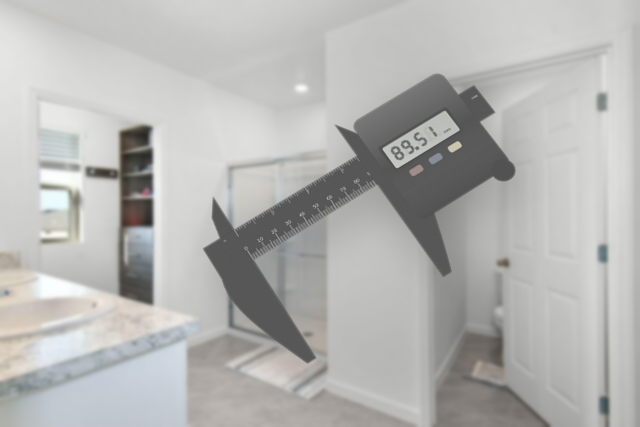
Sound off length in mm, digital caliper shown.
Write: 89.51 mm
